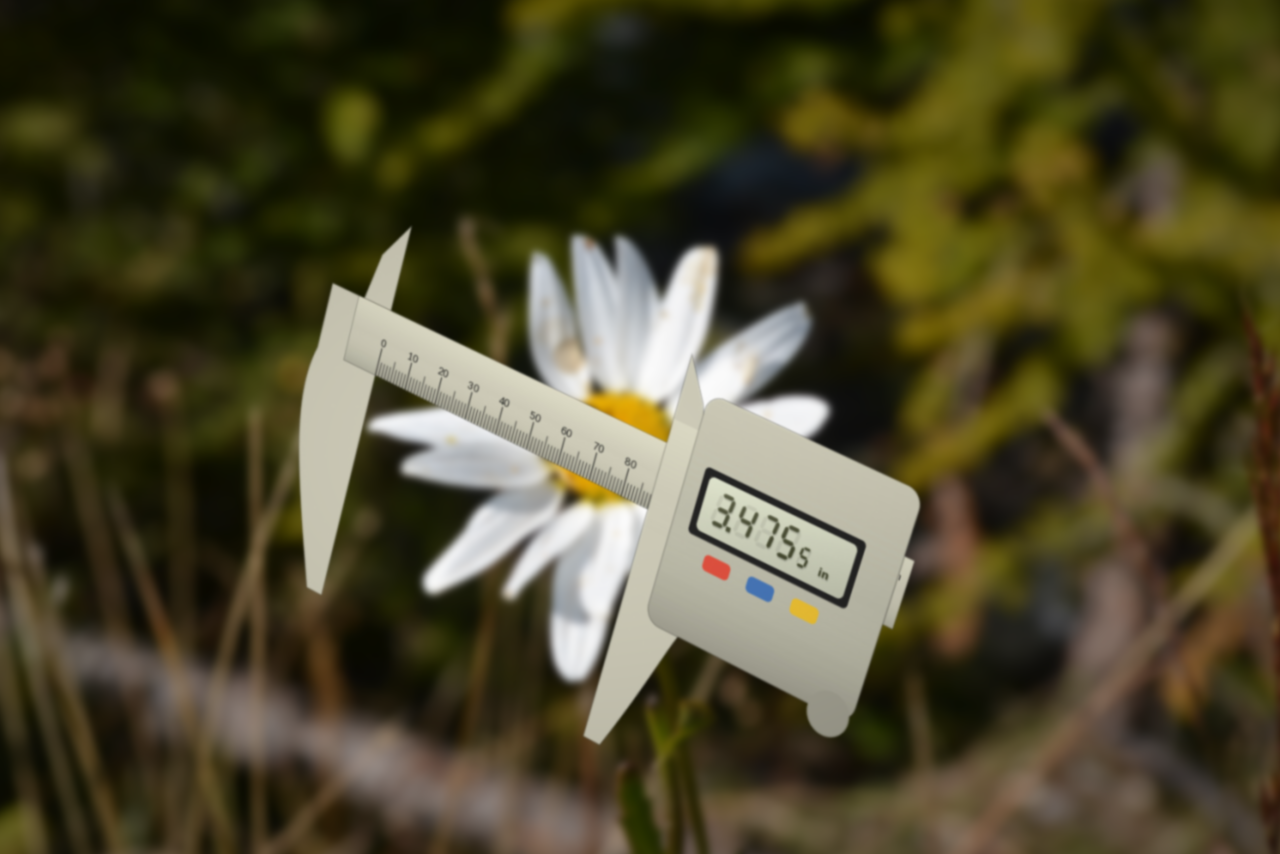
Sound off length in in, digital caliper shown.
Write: 3.4755 in
